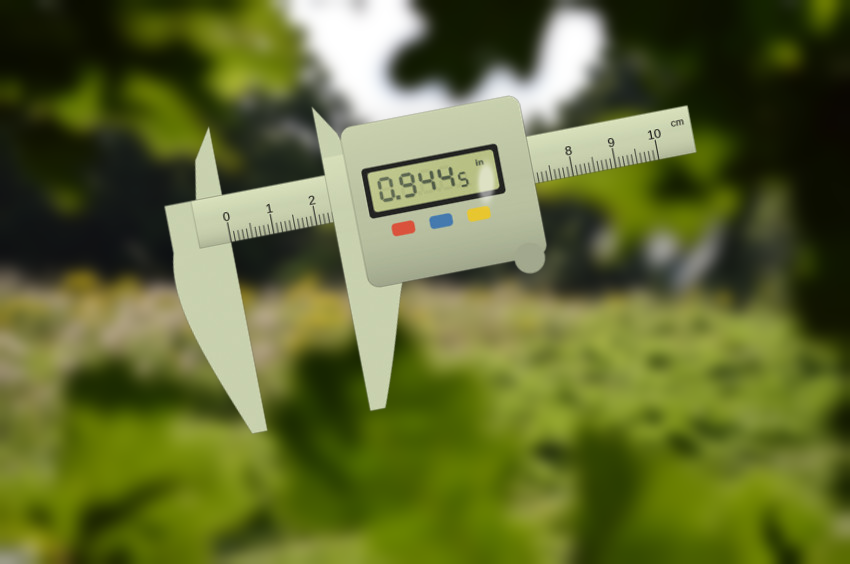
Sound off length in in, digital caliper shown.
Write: 0.9445 in
